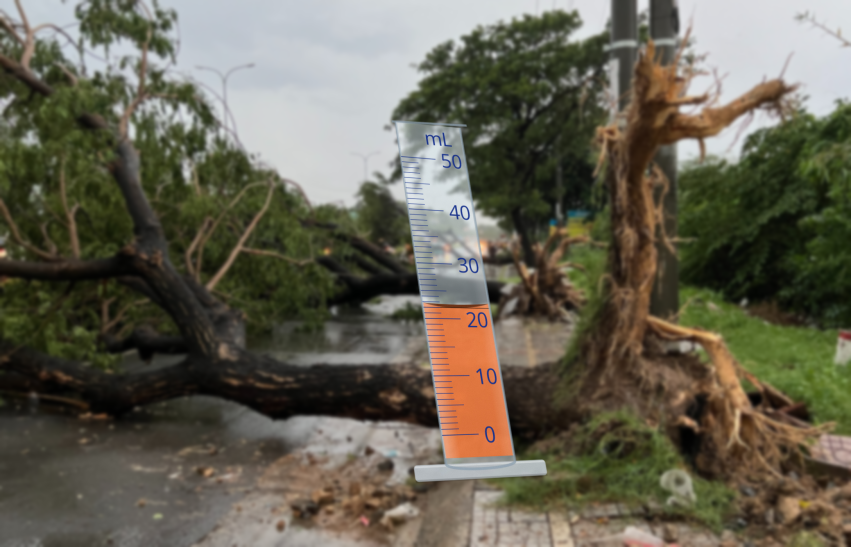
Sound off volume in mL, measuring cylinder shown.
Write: 22 mL
